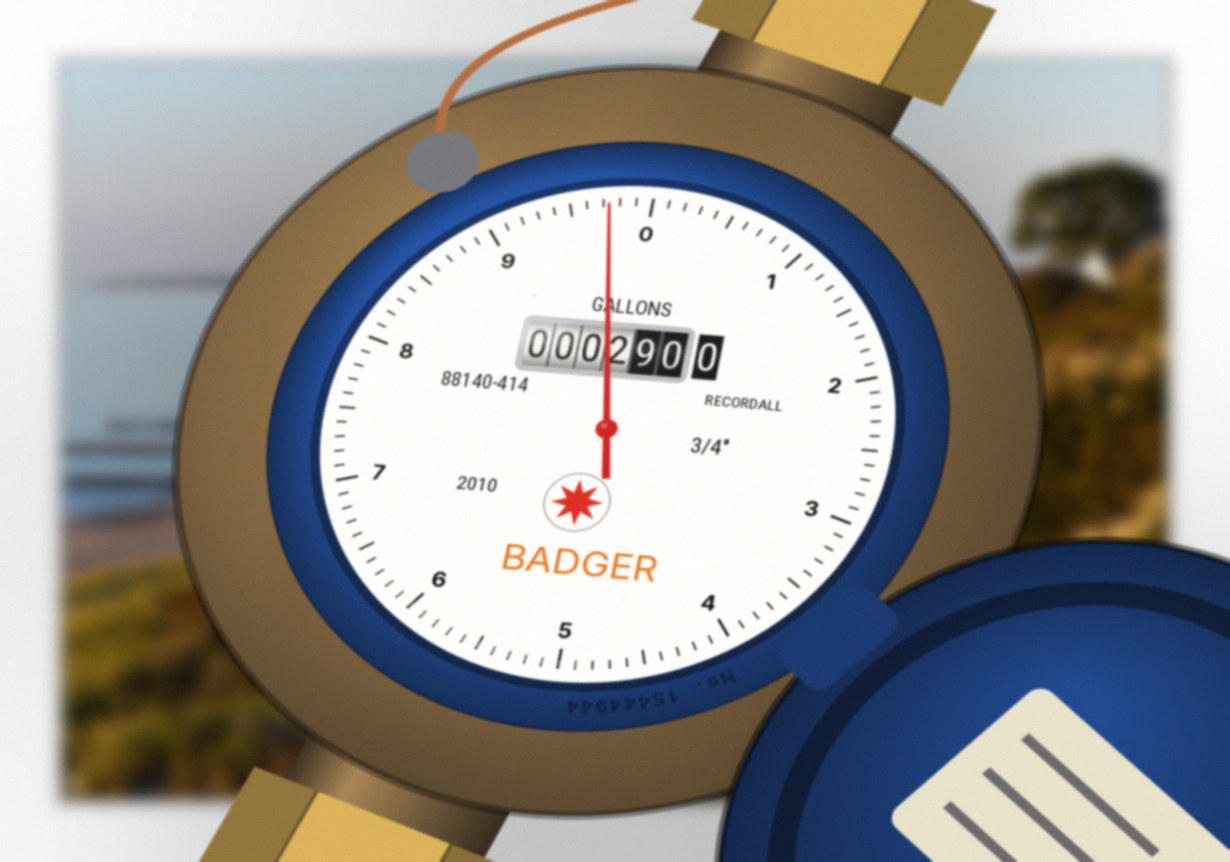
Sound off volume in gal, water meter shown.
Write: 2899.7 gal
